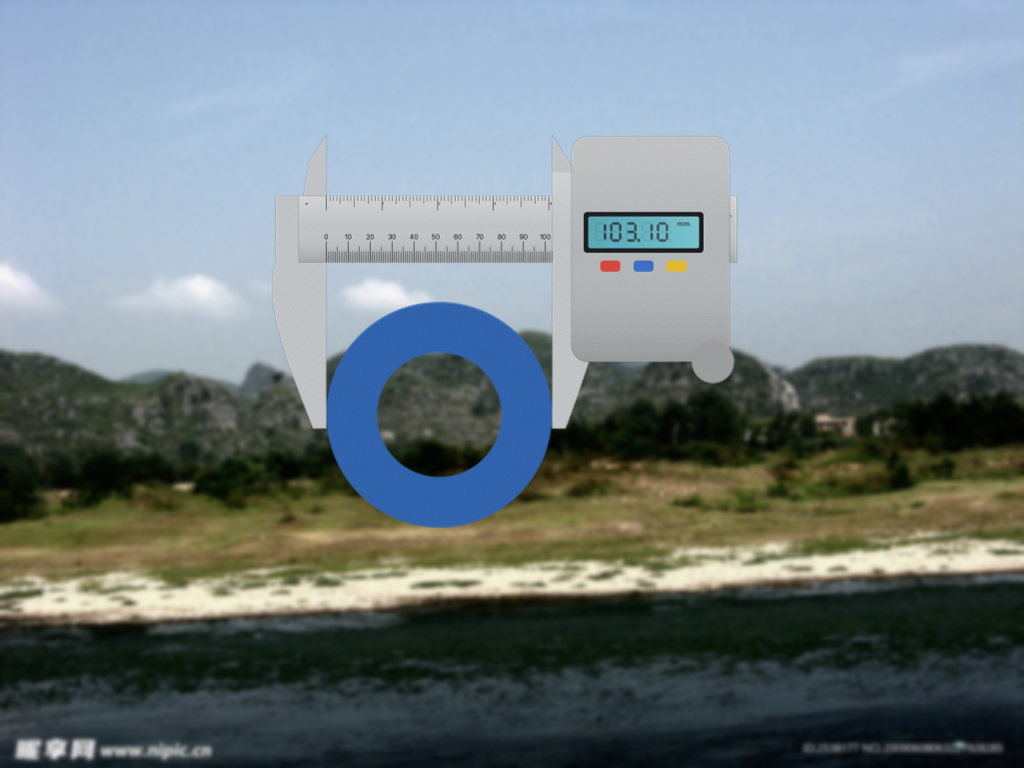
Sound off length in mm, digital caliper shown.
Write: 103.10 mm
